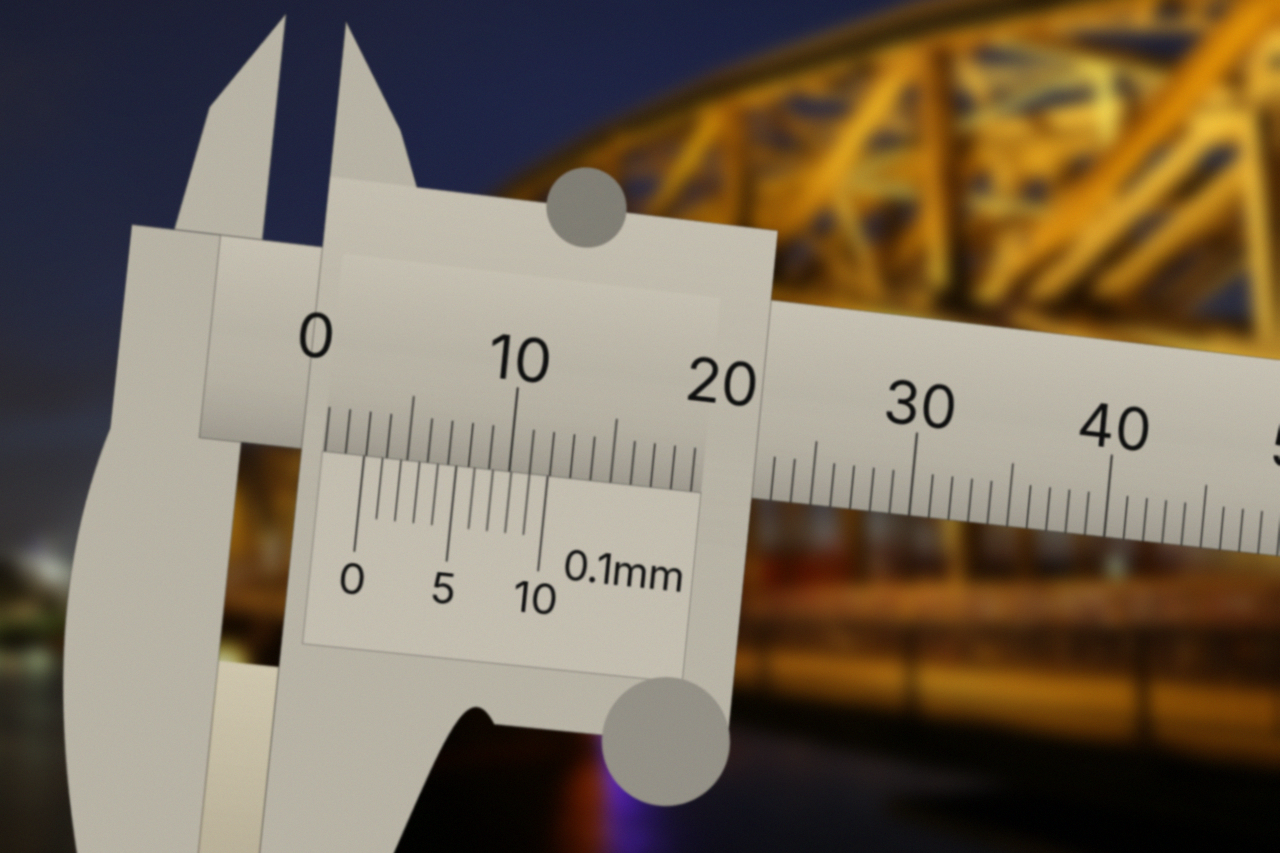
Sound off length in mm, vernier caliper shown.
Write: 2.9 mm
